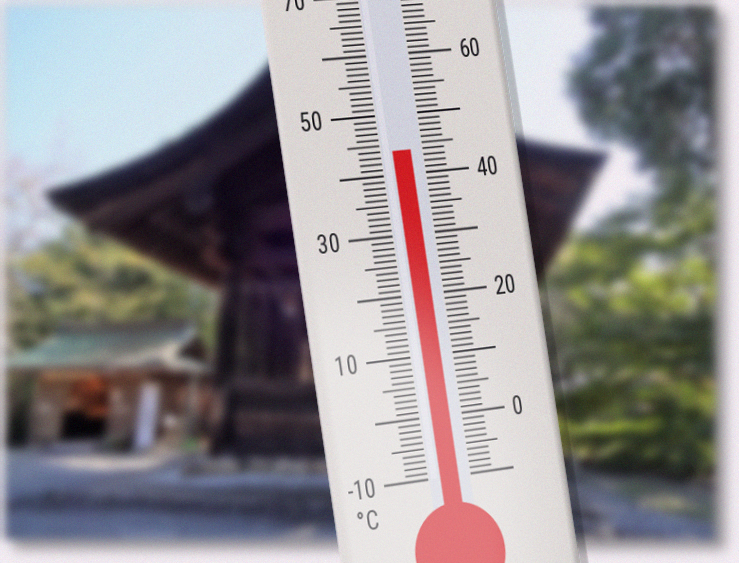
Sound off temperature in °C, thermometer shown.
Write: 44 °C
